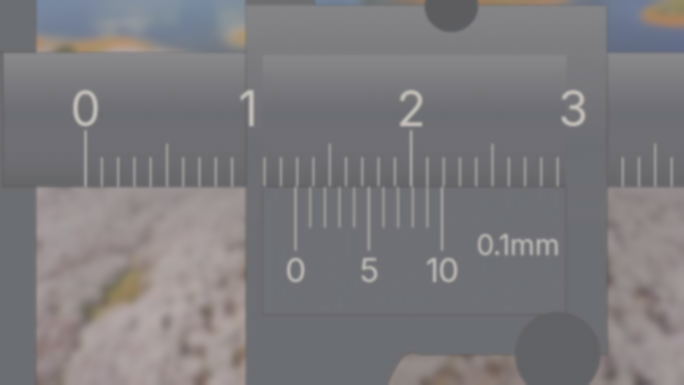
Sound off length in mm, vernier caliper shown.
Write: 12.9 mm
